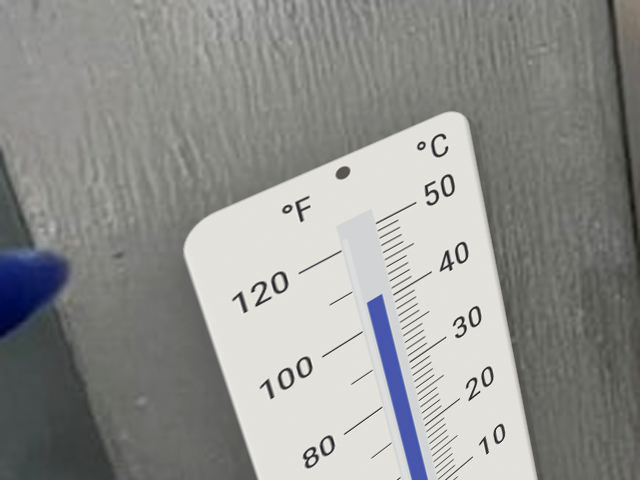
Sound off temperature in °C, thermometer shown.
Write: 41 °C
